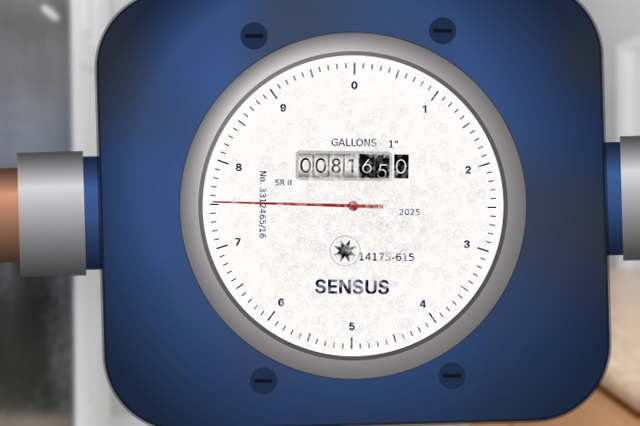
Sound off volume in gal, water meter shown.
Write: 81647.5 gal
